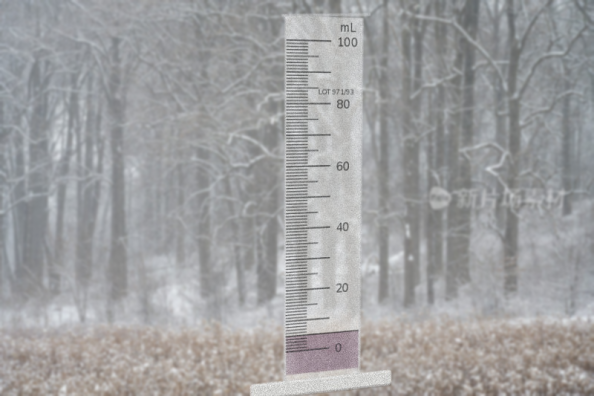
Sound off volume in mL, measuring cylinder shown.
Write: 5 mL
